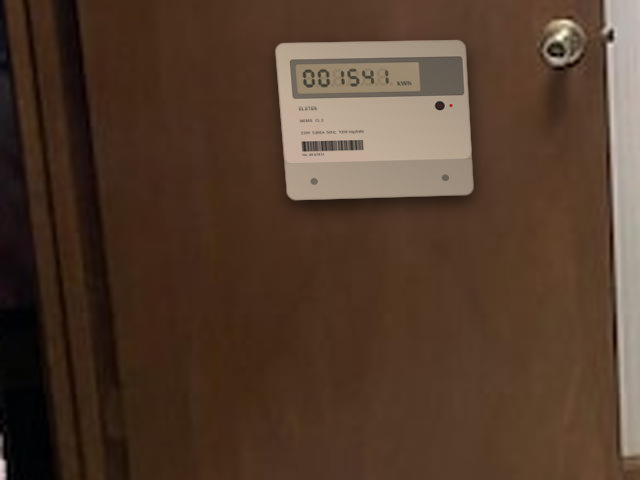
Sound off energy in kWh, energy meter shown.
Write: 1541 kWh
